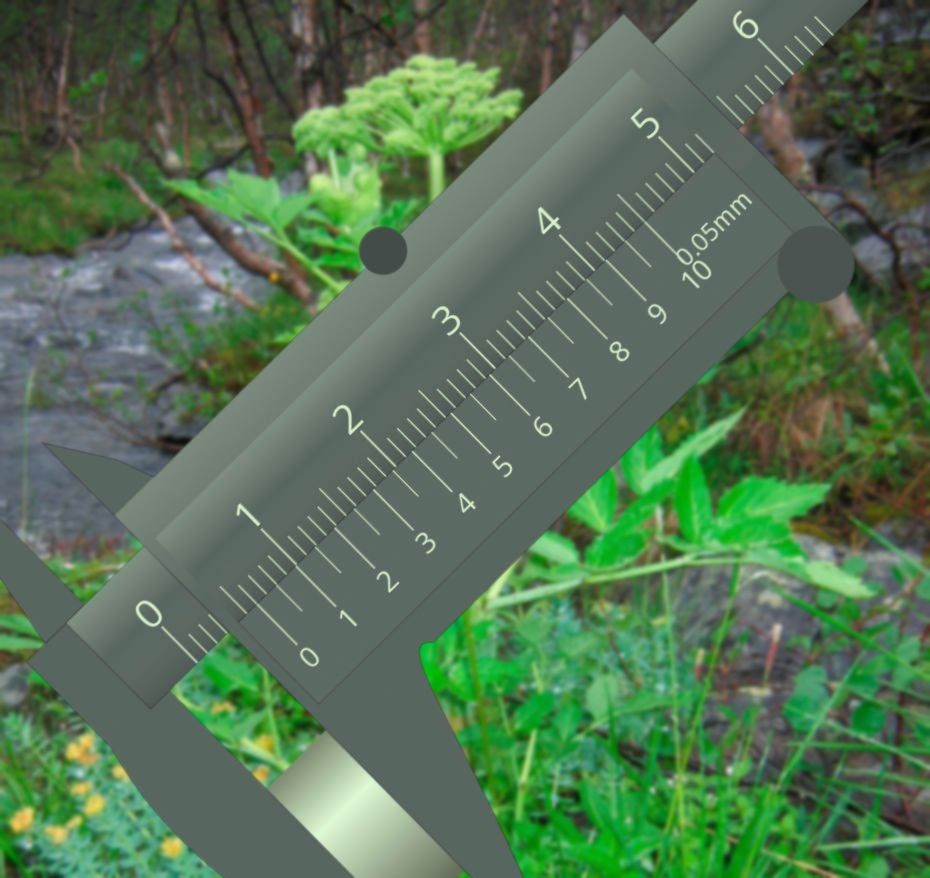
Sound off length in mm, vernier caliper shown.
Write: 6.0 mm
